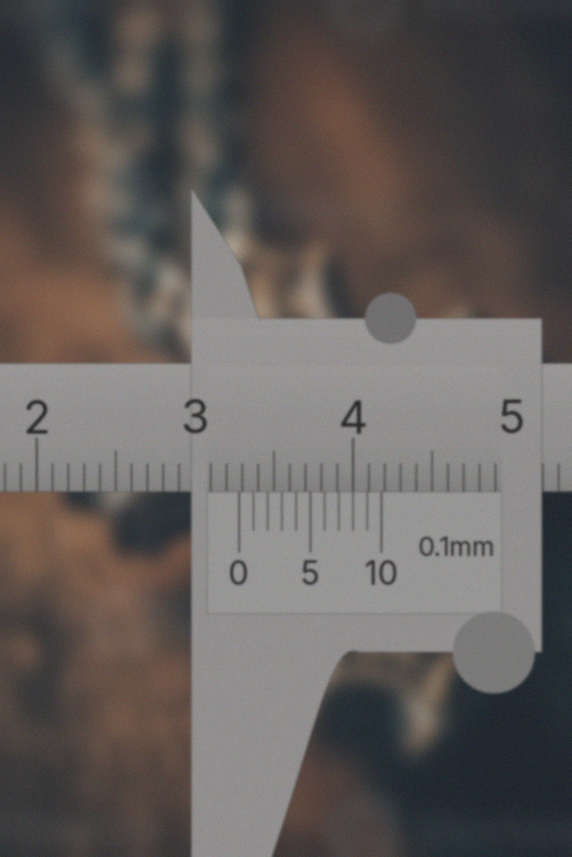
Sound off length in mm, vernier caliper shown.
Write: 32.8 mm
